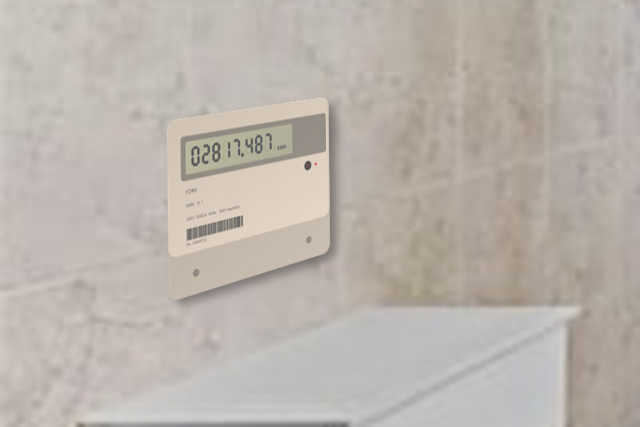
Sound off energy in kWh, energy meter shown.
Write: 2817.487 kWh
